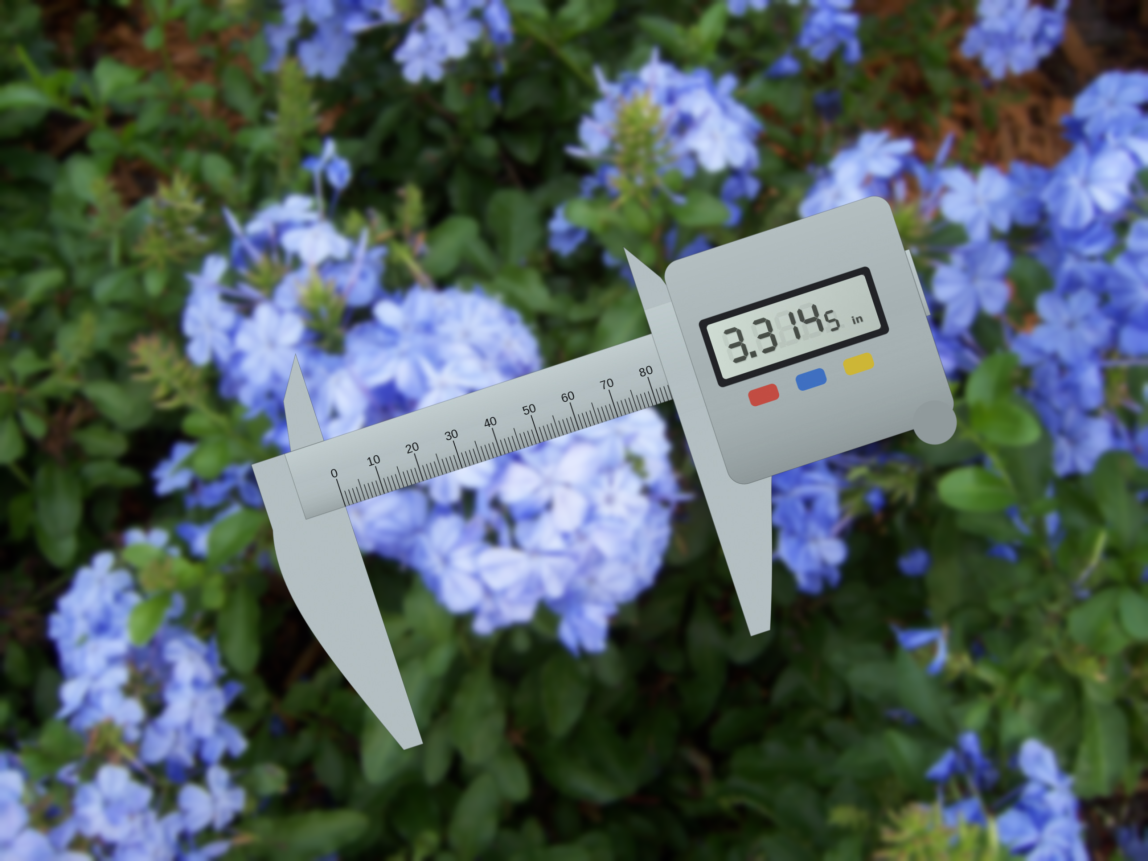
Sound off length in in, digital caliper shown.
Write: 3.3145 in
